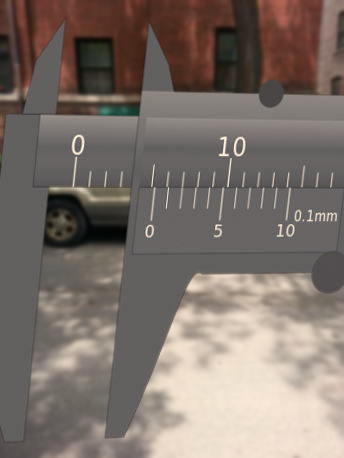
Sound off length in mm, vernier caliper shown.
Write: 5.2 mm
